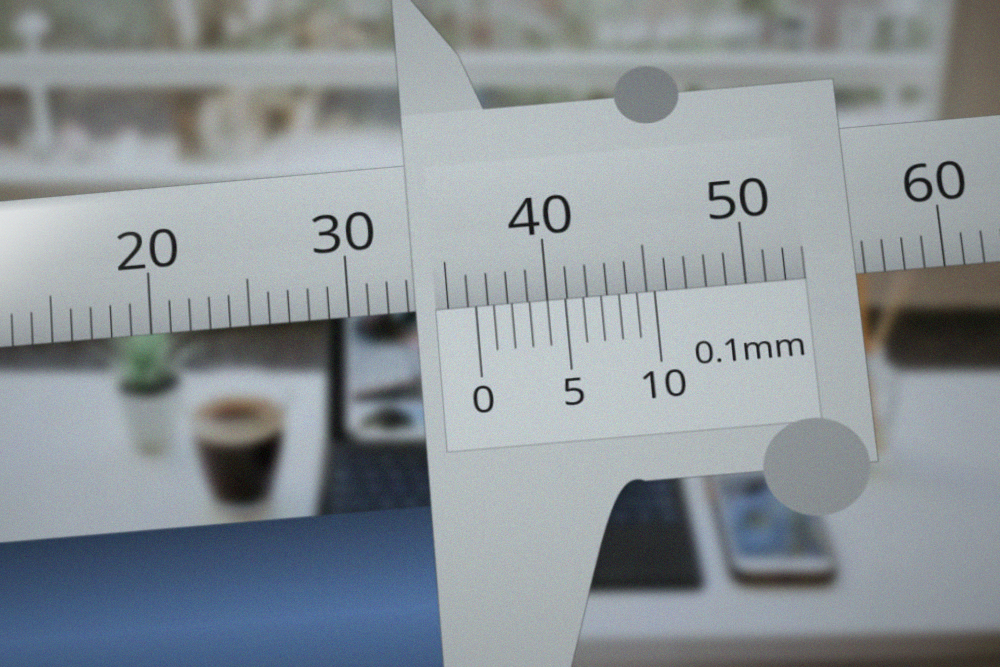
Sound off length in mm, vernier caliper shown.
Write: 36.4 mm
